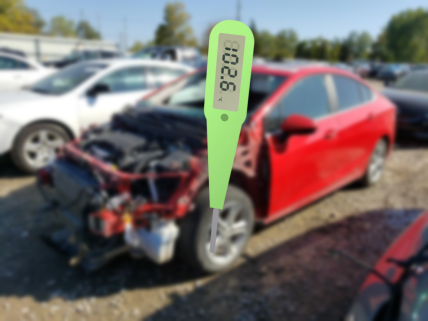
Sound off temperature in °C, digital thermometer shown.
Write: 102.6 °C
